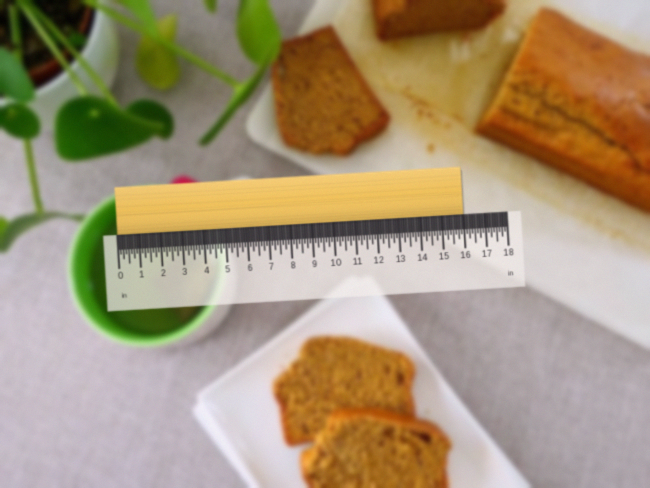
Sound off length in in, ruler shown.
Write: 16 in
